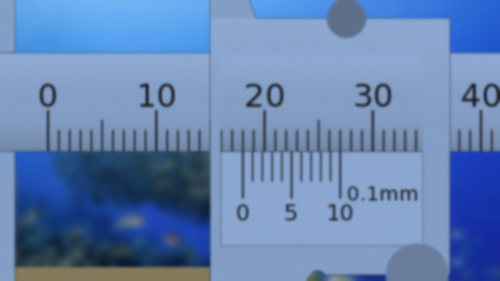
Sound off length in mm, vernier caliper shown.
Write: 18.0 mm
